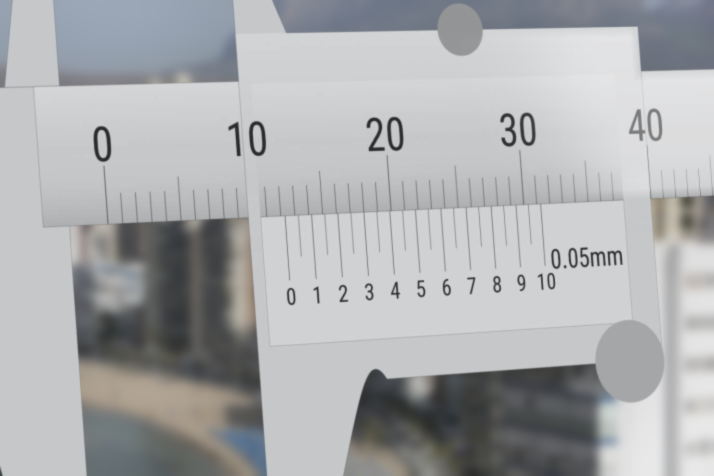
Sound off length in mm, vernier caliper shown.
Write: 12.3 mm
